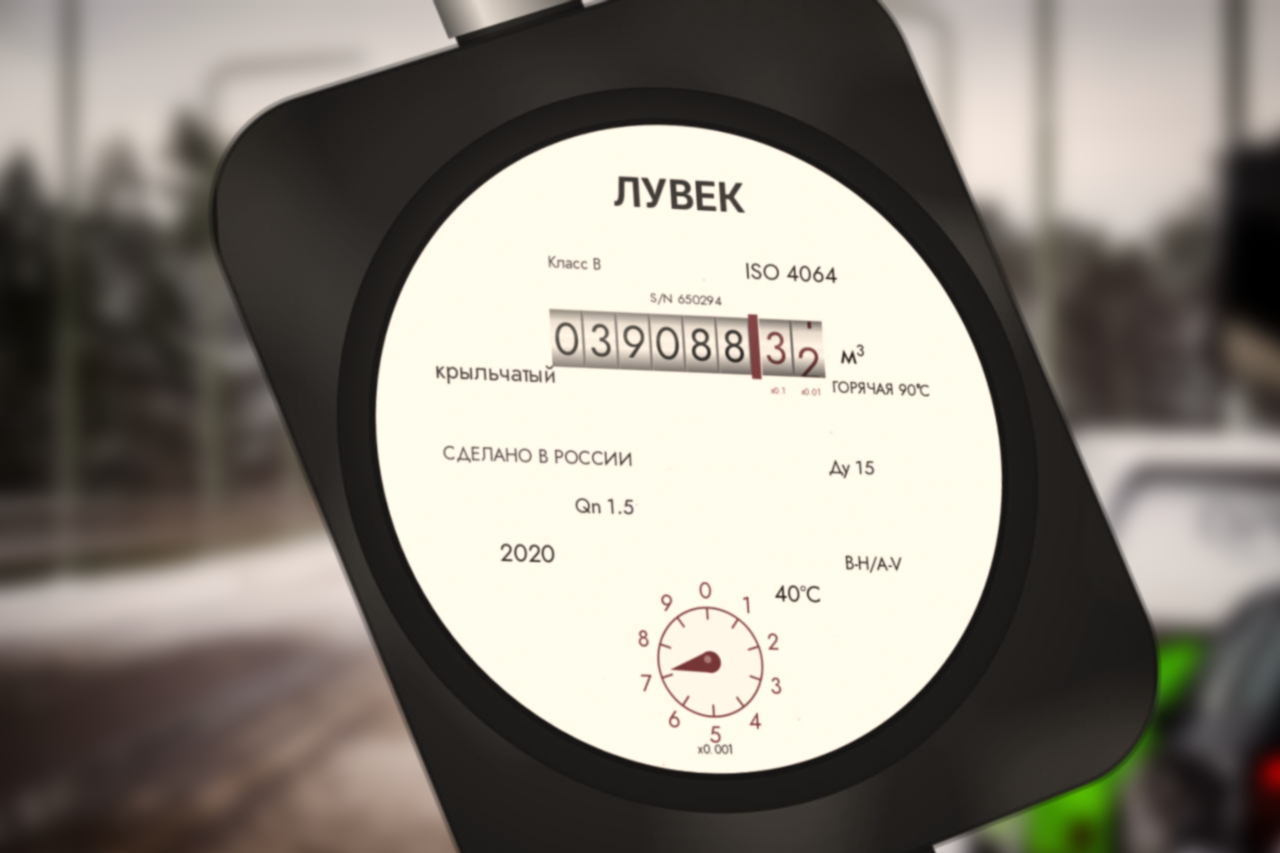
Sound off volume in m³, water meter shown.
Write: 39088.317 m³
